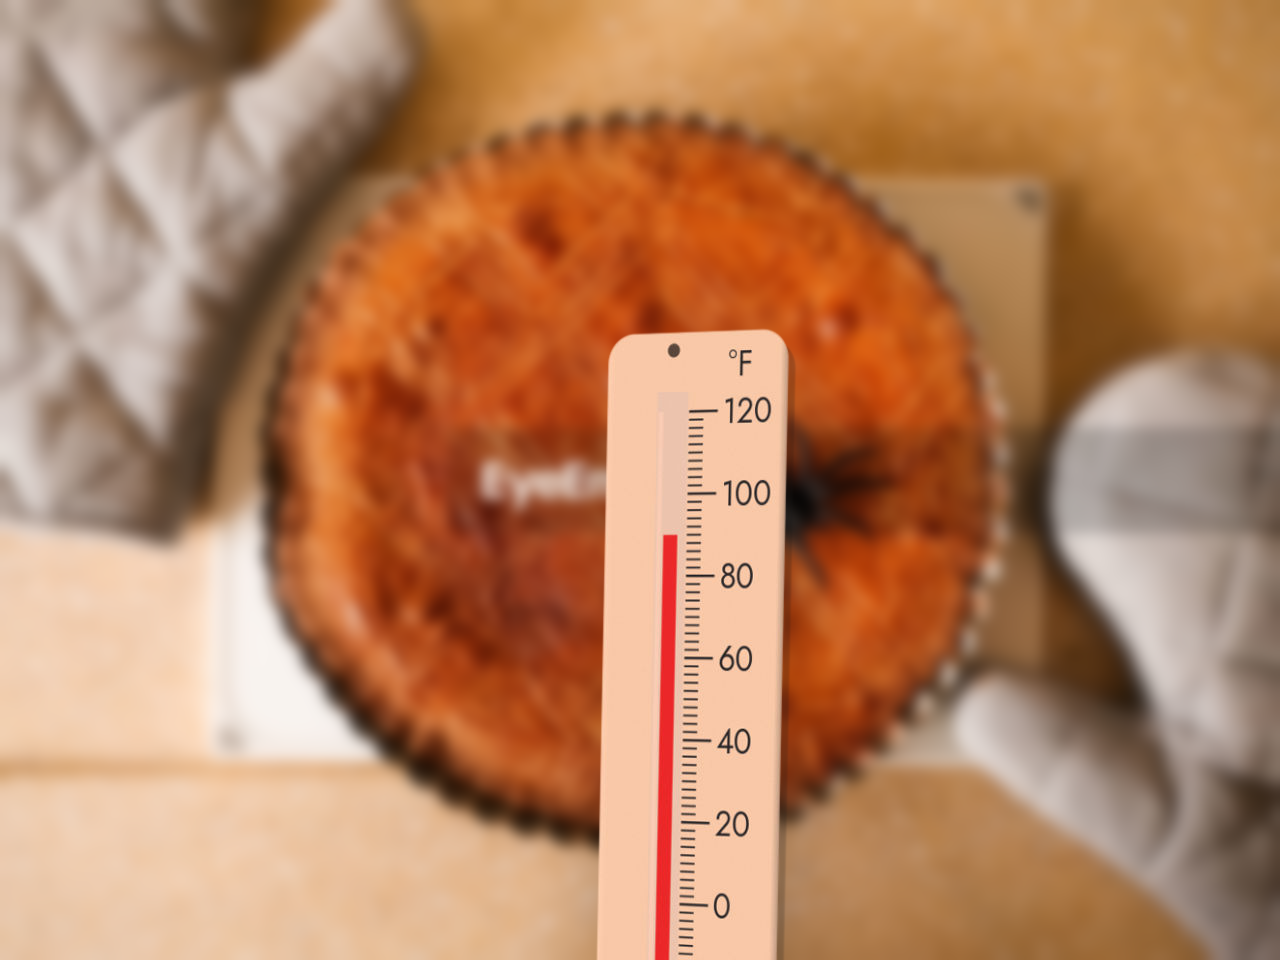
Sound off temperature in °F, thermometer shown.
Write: 90 °F
